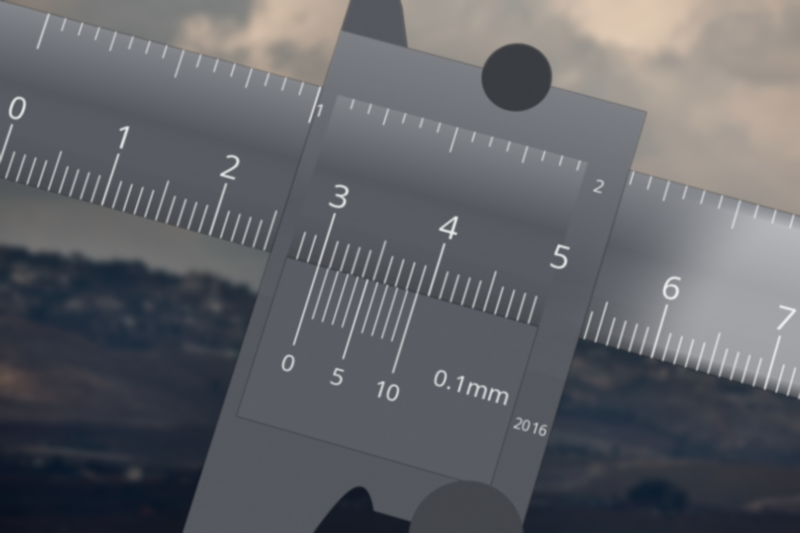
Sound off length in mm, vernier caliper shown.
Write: 30.0 mm
